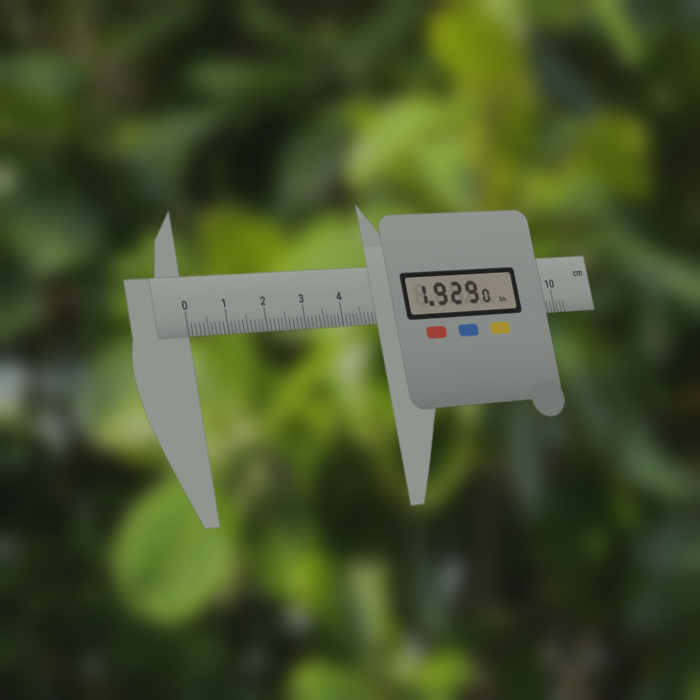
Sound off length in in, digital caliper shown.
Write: 1.9290 in
